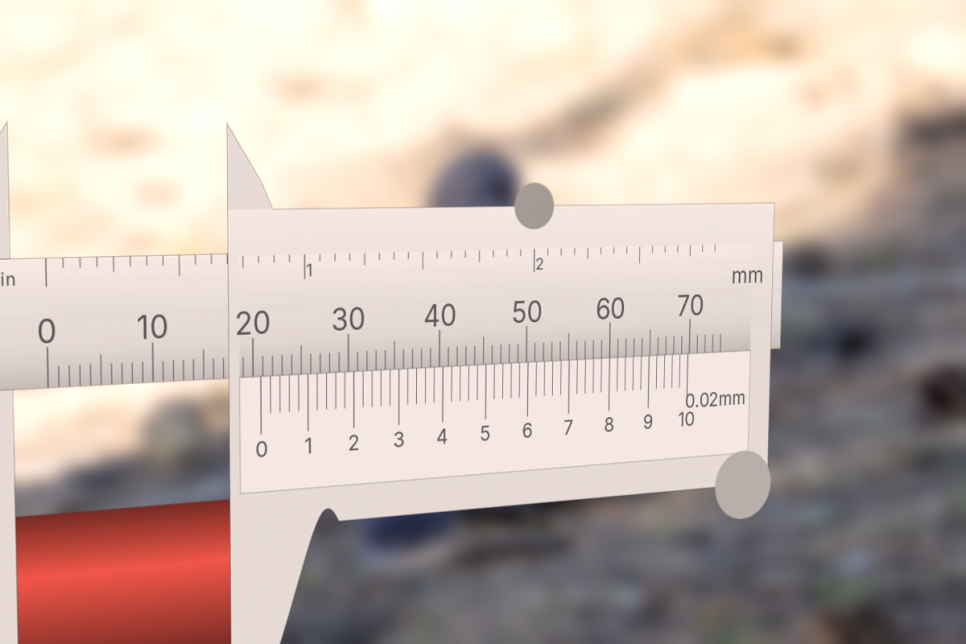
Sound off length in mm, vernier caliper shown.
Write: 20.8 mm
